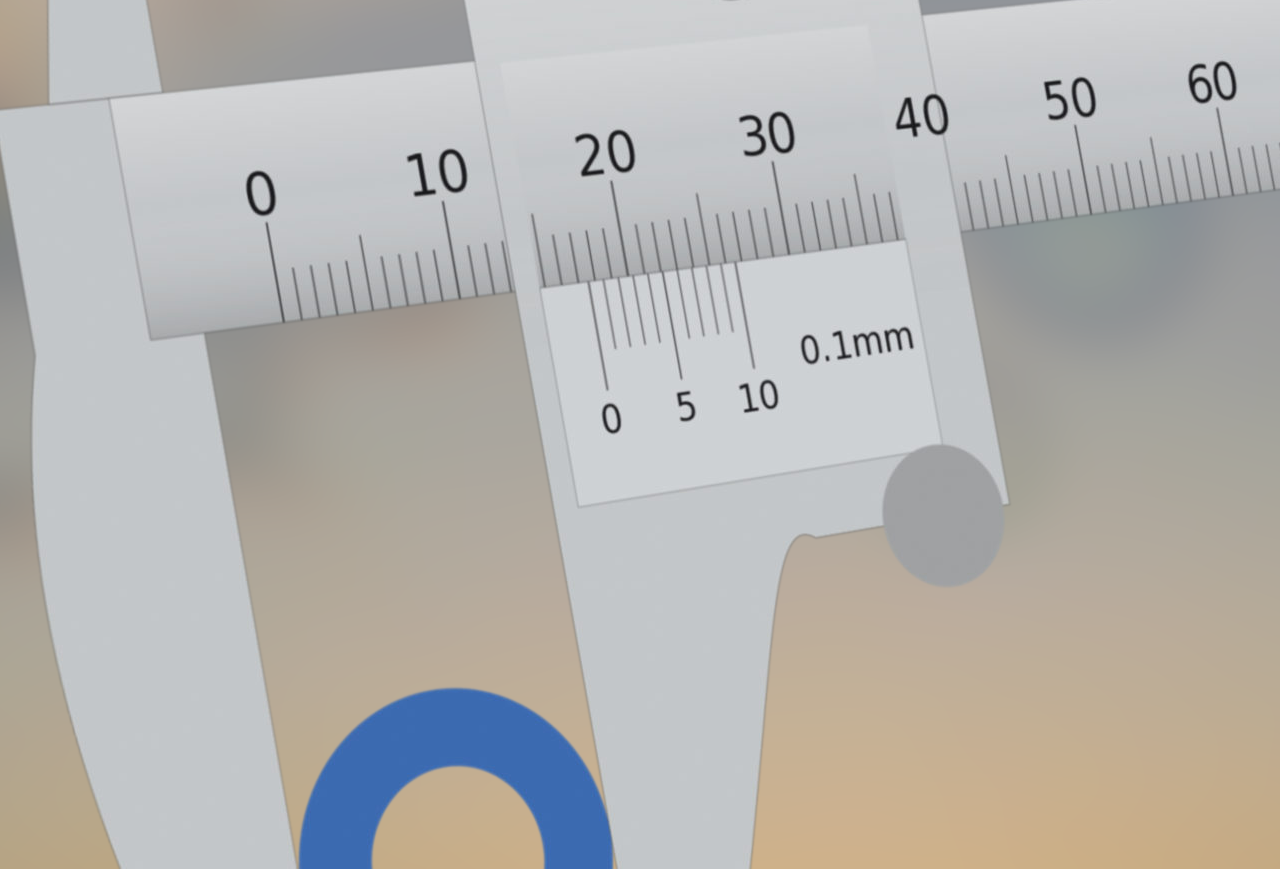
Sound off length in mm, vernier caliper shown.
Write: 17.6 mm
